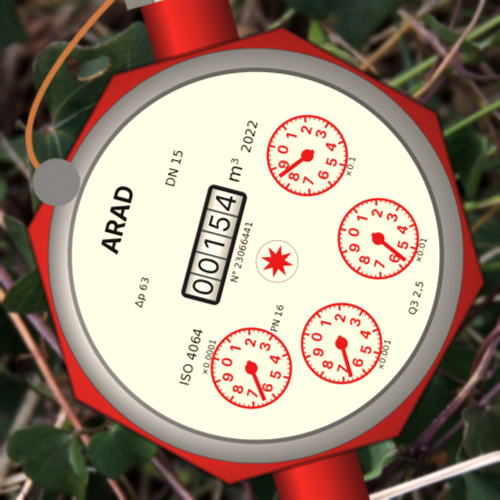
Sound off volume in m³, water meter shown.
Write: 154.8566 m³
